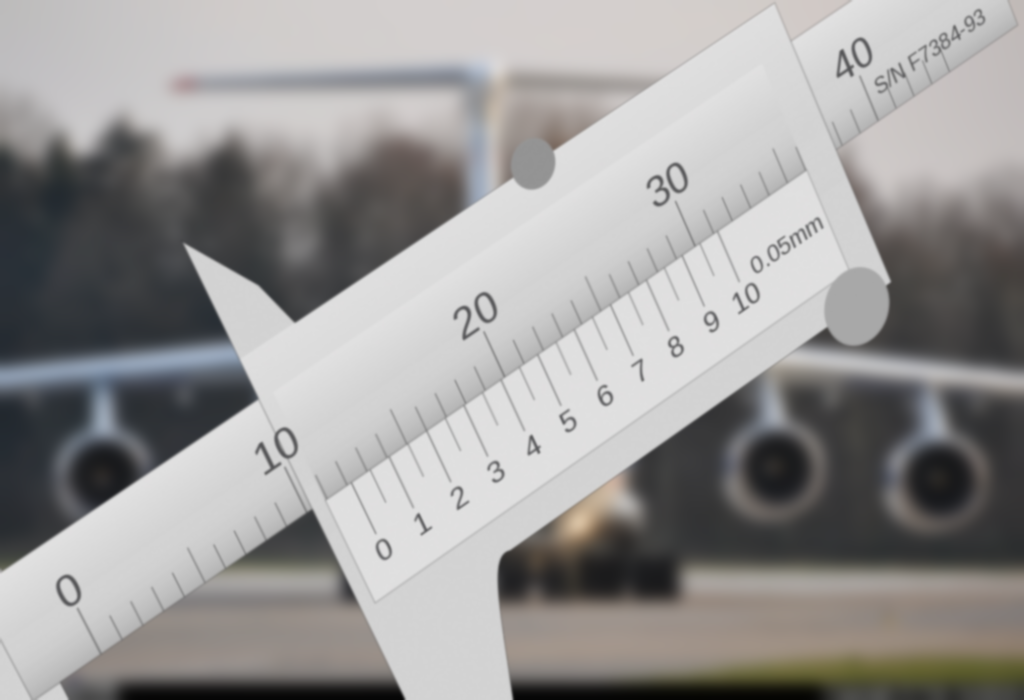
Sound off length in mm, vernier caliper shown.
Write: 12.2 mm
